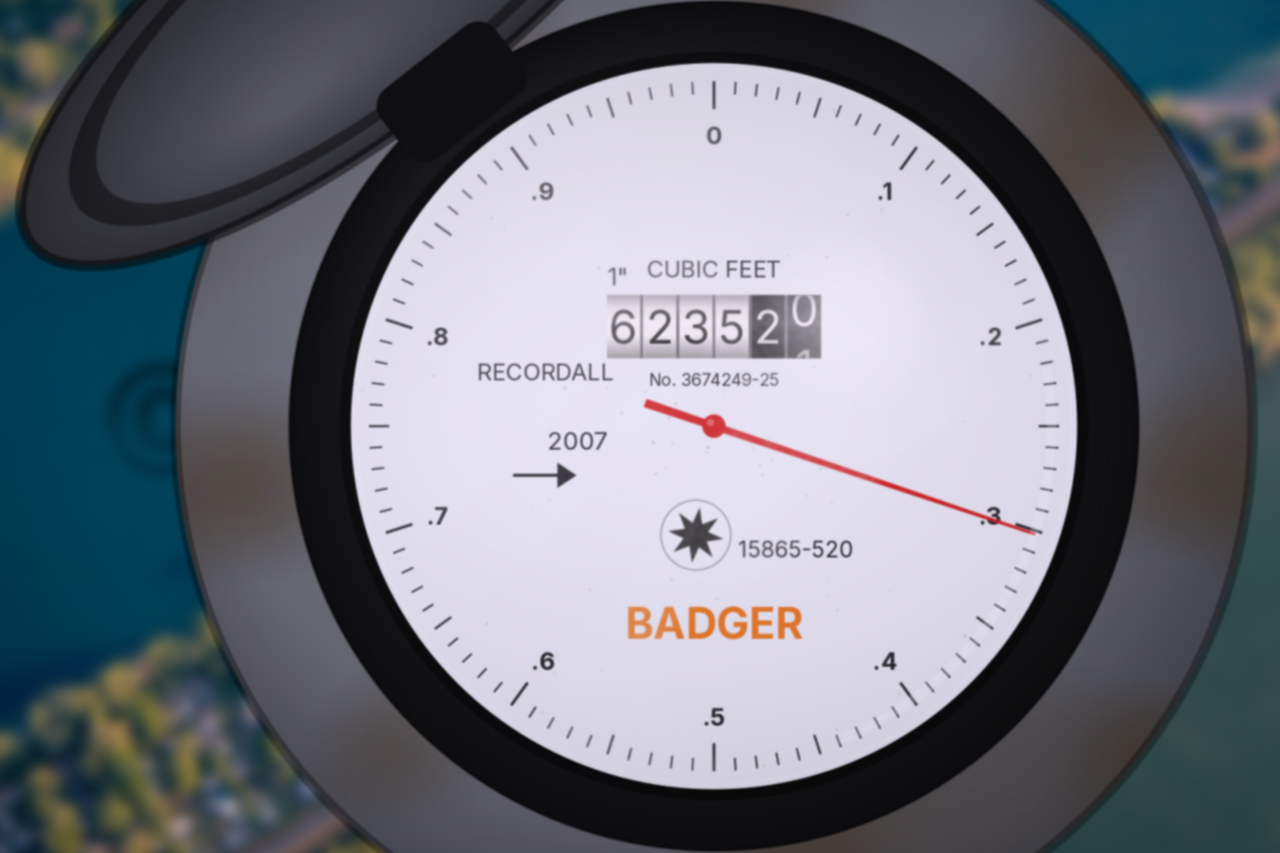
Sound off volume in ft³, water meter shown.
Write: 623520.30 ft³
